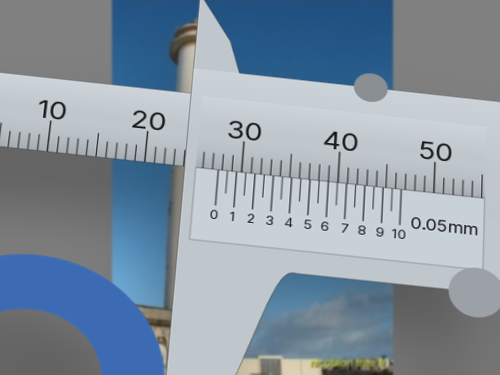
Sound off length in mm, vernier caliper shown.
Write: 27.6 mm
